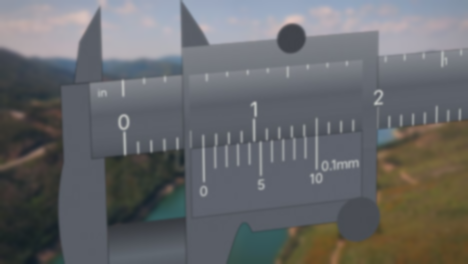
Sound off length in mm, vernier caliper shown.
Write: 6.0 mm
